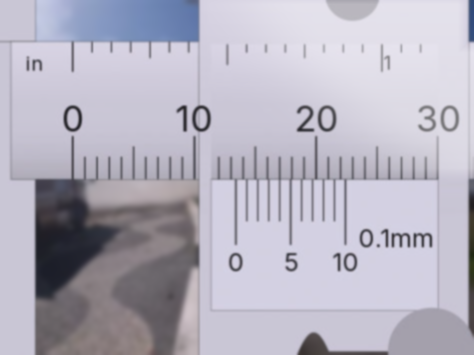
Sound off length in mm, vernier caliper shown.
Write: 13.4 mm
